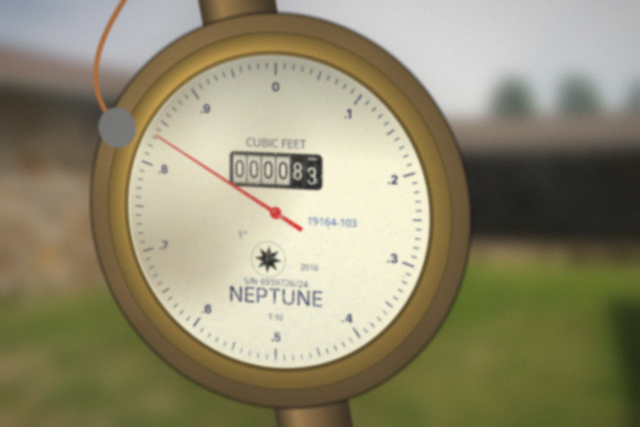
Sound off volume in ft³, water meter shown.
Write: 82.83 ft³
